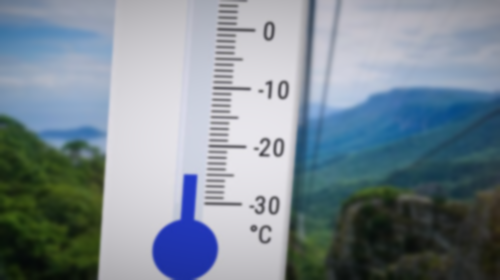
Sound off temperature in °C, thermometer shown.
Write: -25 °C
